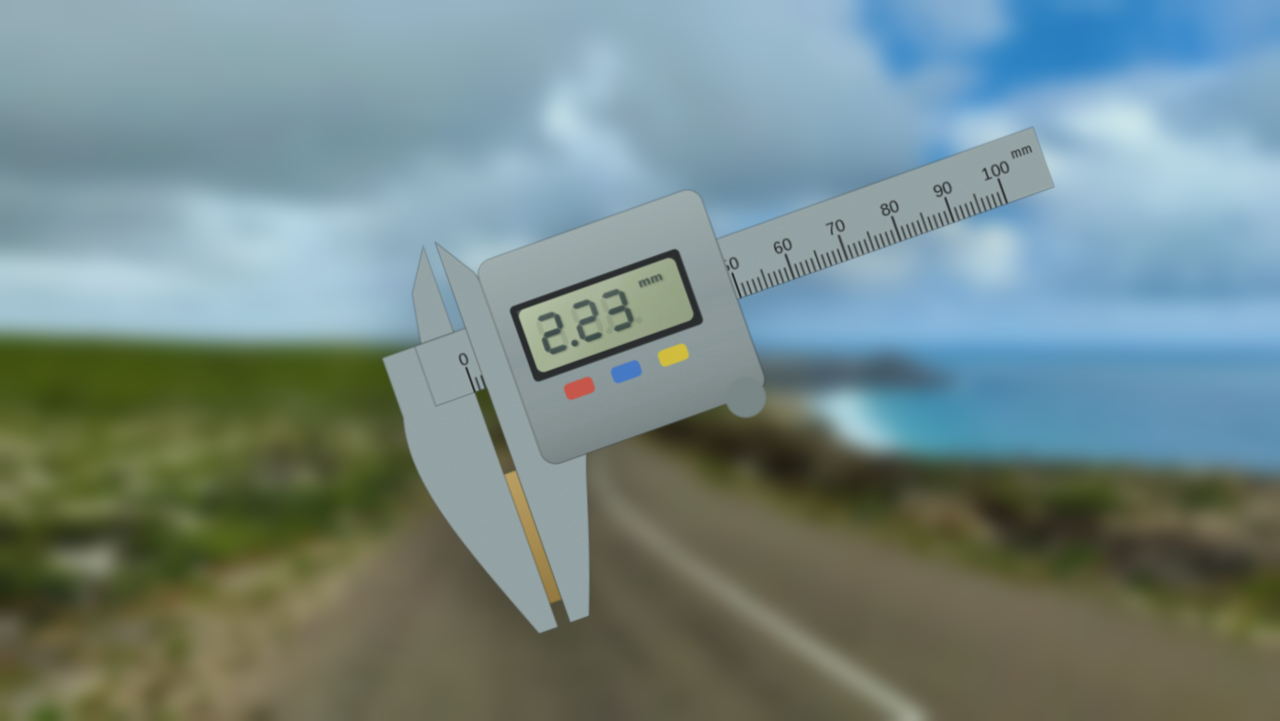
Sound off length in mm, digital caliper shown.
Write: 2.23 mm
